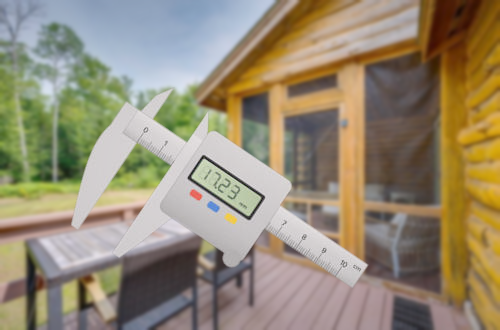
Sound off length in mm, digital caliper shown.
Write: 17.23 mm
